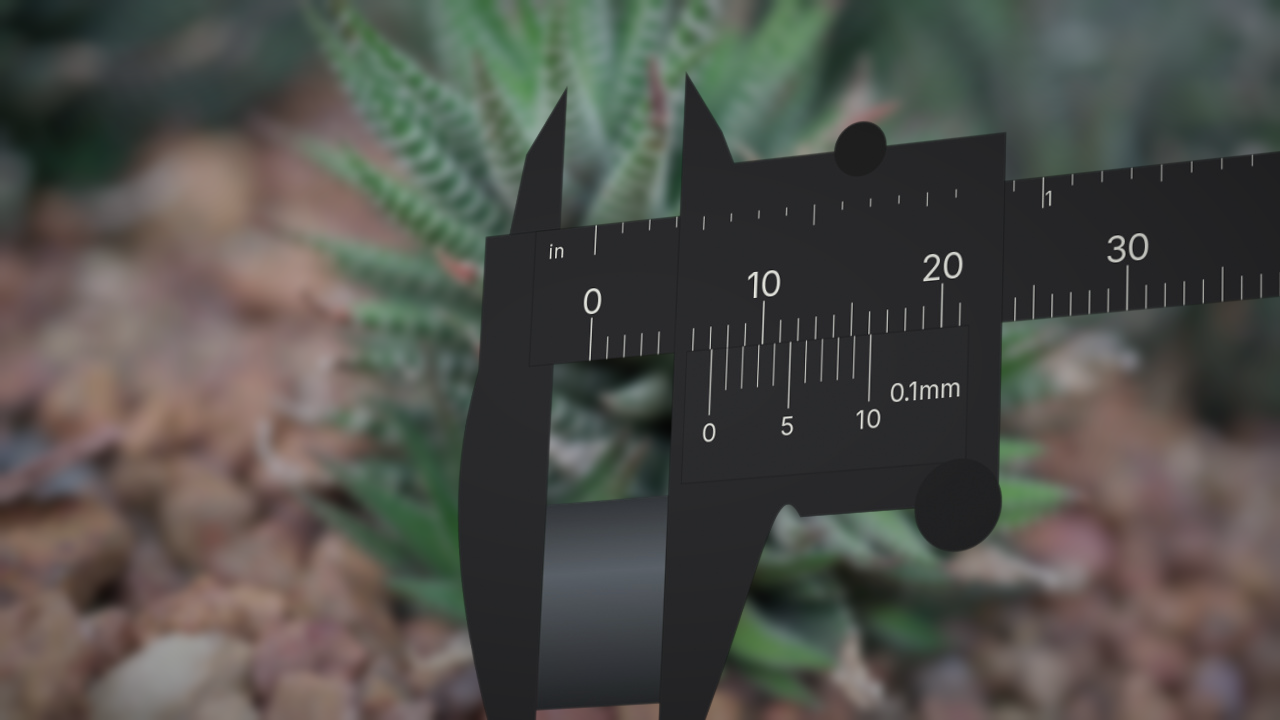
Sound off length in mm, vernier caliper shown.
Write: 7.1 mm
